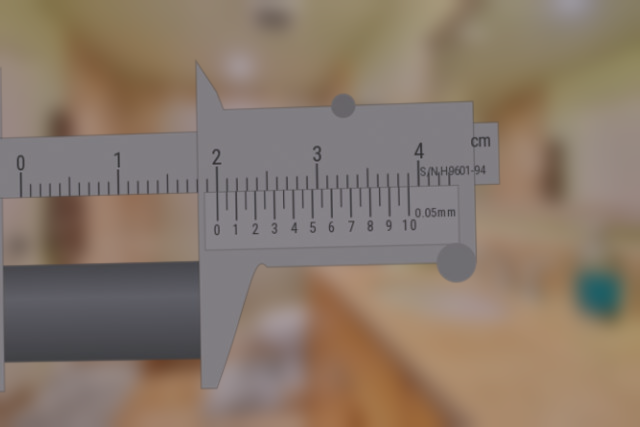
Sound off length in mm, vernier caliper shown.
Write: 20.0 mm
